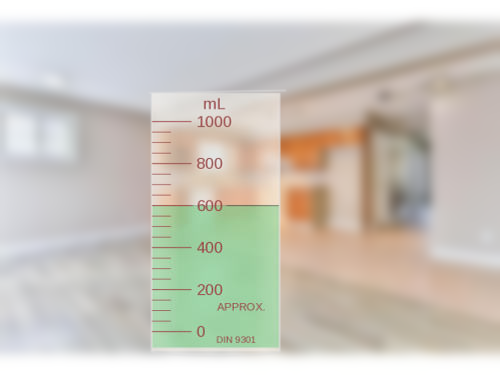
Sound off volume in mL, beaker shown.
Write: 600 mL
